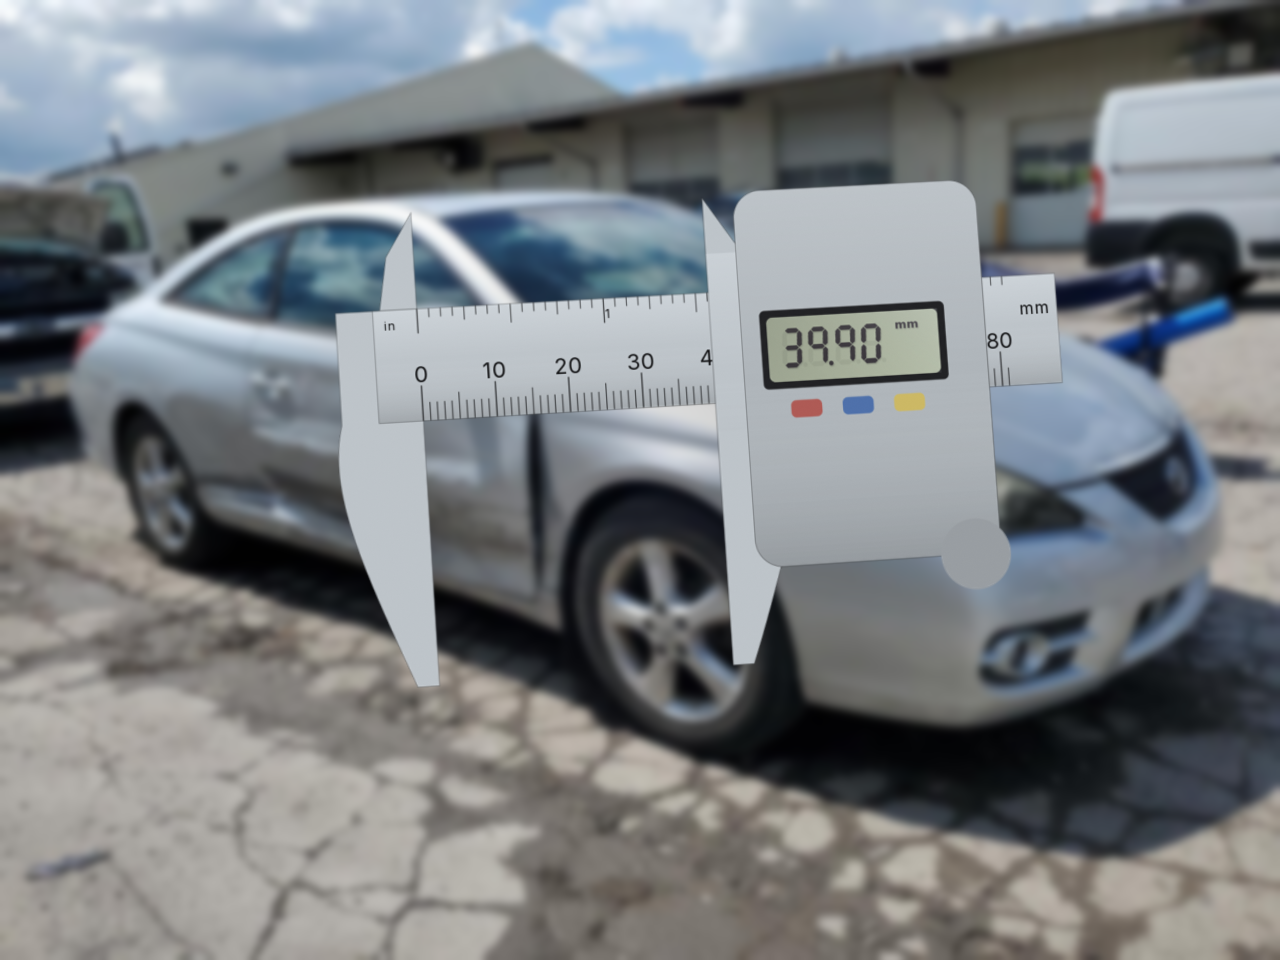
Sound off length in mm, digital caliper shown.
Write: 39.90 mm
